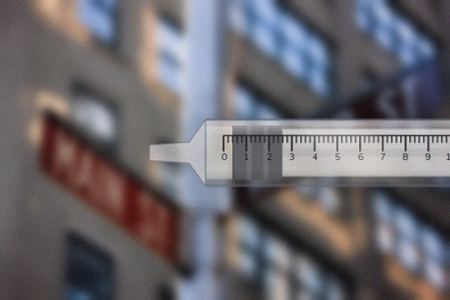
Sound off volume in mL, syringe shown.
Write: 0.4 mL
